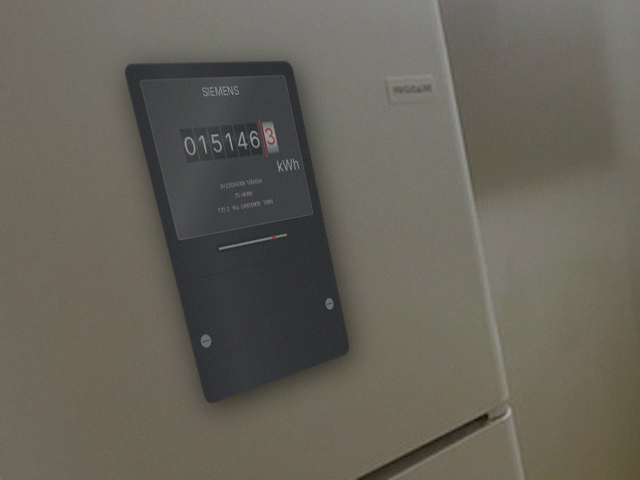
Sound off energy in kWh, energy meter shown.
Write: 15146.3 kWh
